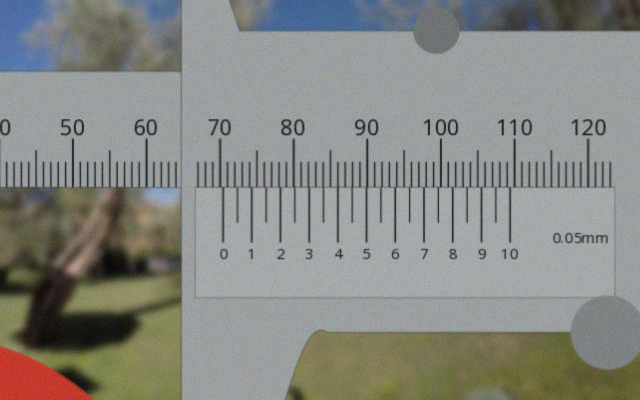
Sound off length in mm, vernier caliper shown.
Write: 70.4 mm
